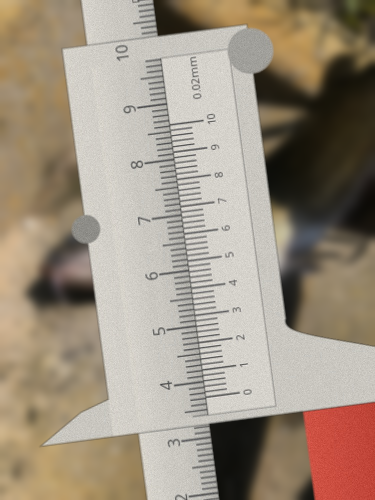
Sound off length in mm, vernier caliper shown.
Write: 37.2 mm
